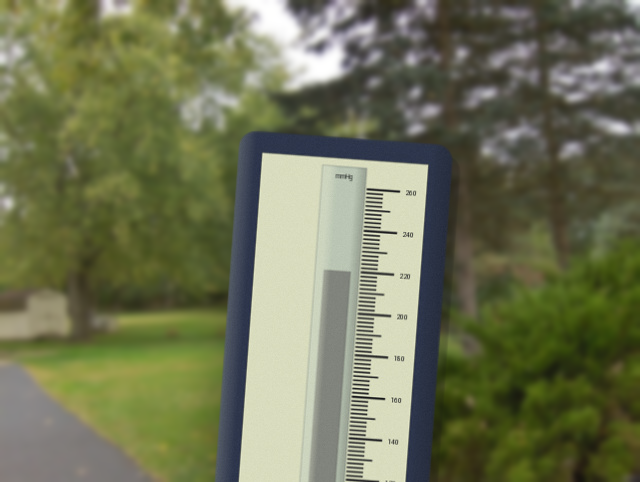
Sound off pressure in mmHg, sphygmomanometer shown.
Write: 220 mmHg
